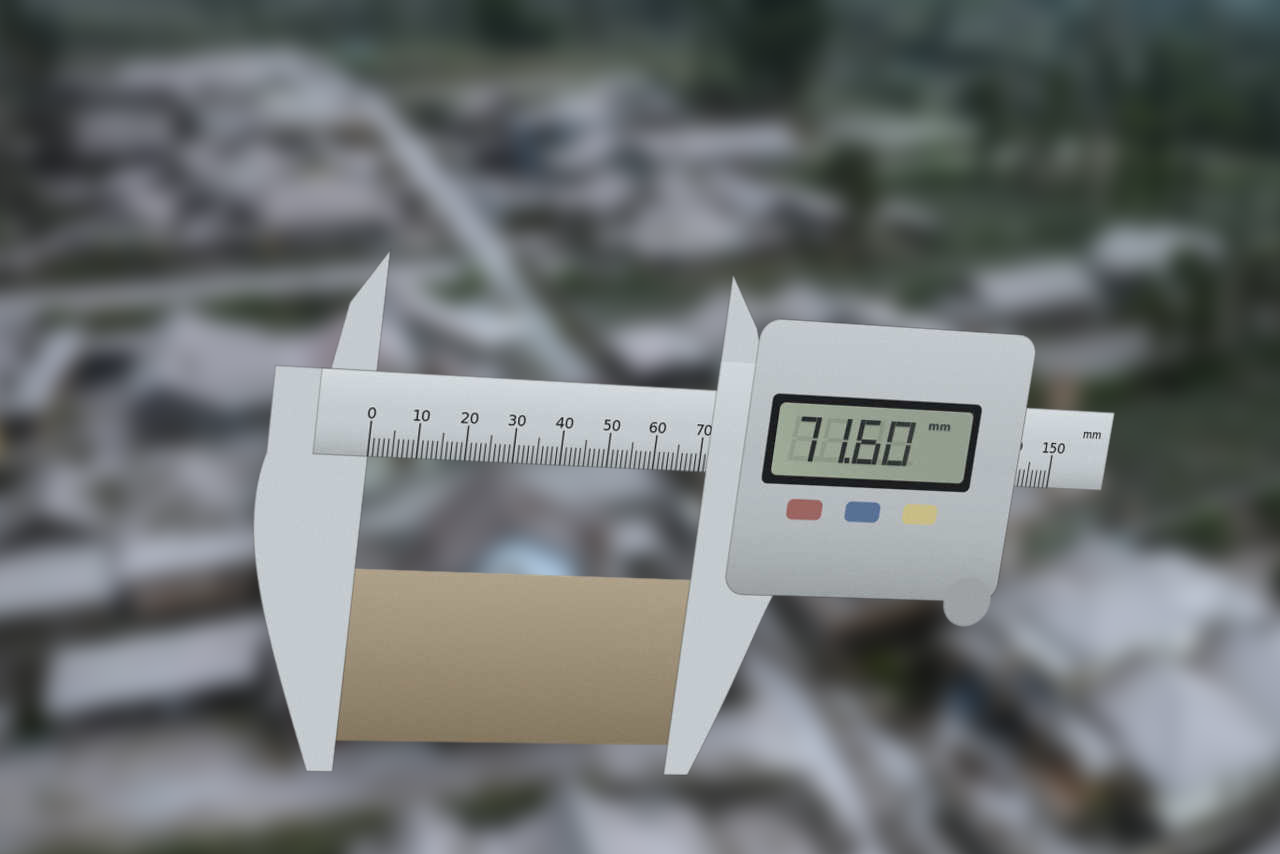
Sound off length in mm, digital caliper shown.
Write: 71.60 mm
